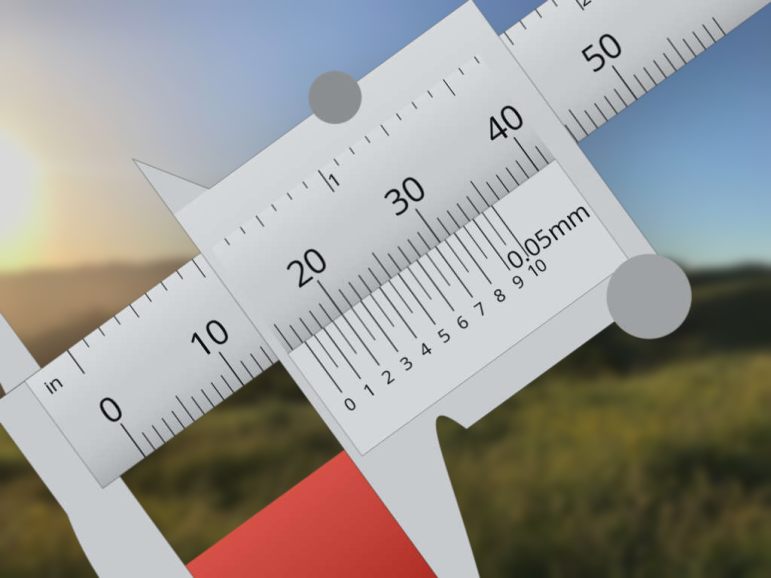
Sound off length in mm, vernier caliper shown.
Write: 16.2 mm
